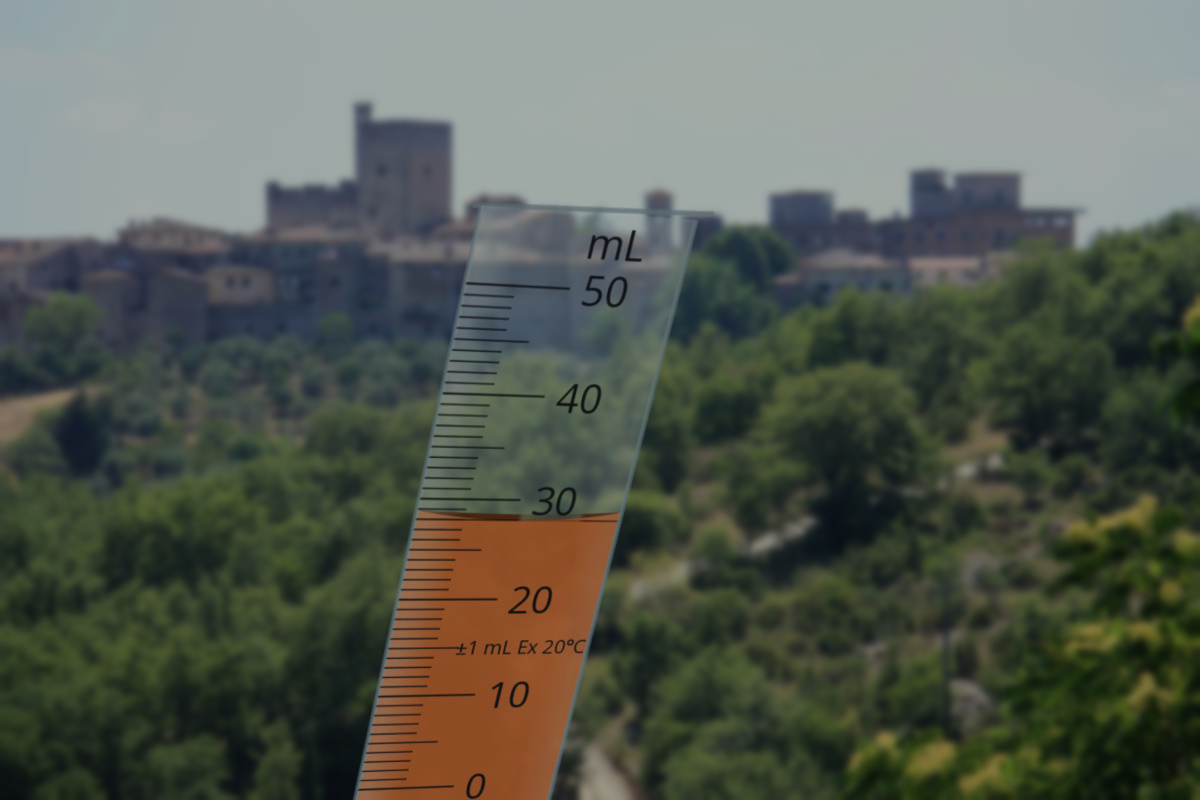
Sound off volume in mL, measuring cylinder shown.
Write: 28 mL
